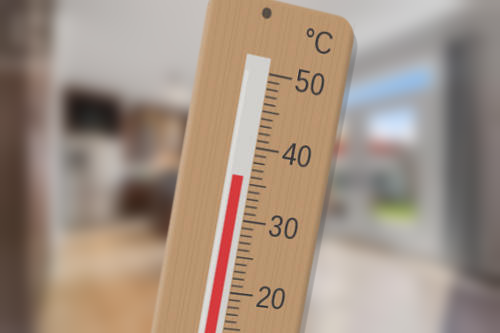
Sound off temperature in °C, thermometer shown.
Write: 36 °C
